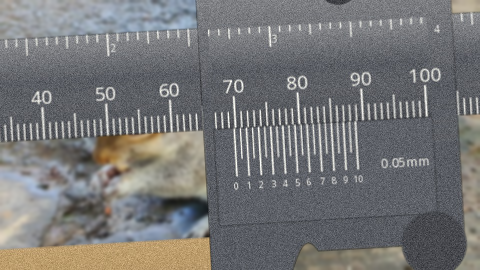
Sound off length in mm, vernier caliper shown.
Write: 69.8 mm
